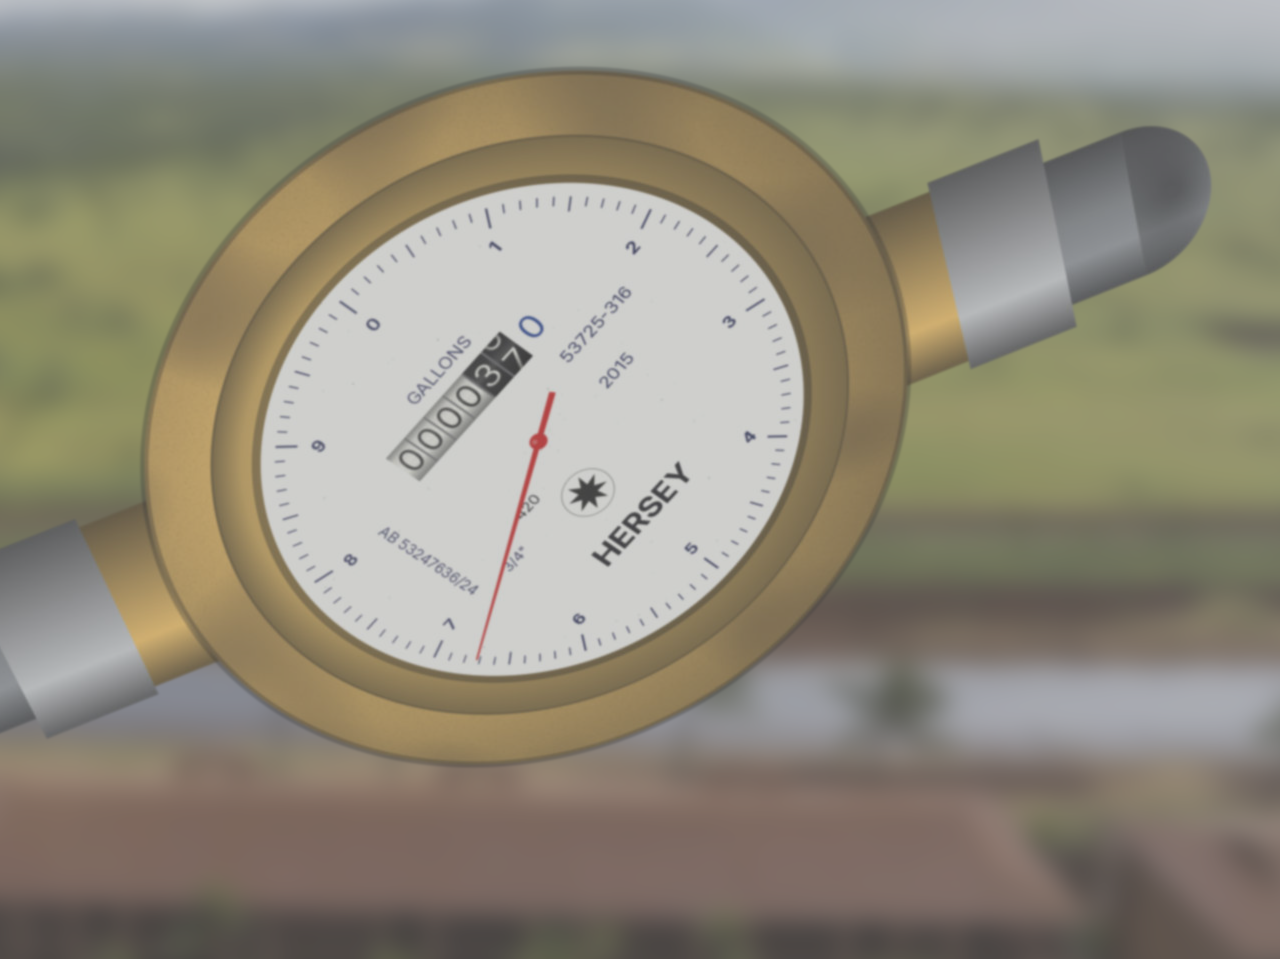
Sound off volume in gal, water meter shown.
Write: 366.7 gal
